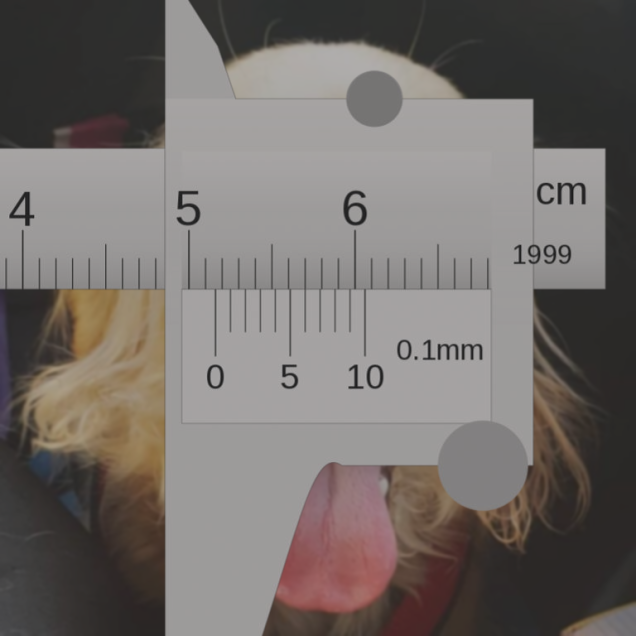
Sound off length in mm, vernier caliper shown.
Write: 51.6 mm
